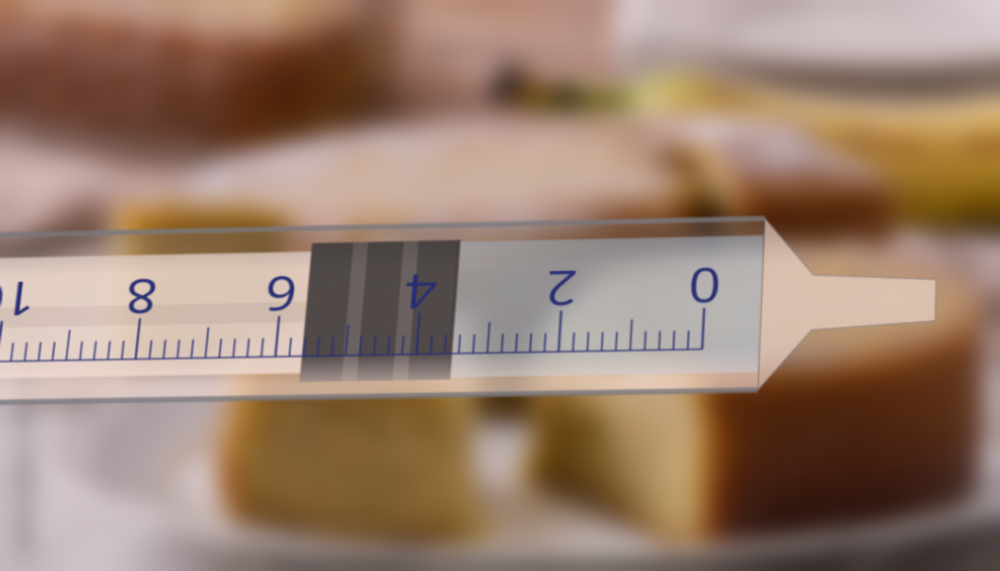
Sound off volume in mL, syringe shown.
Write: 3.5 mL
